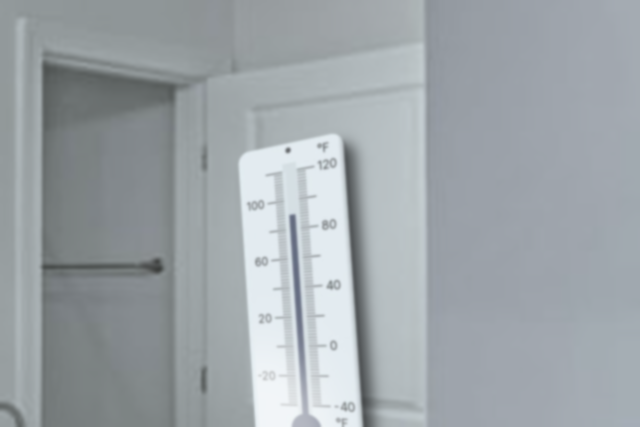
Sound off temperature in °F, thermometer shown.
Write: 90 °F
